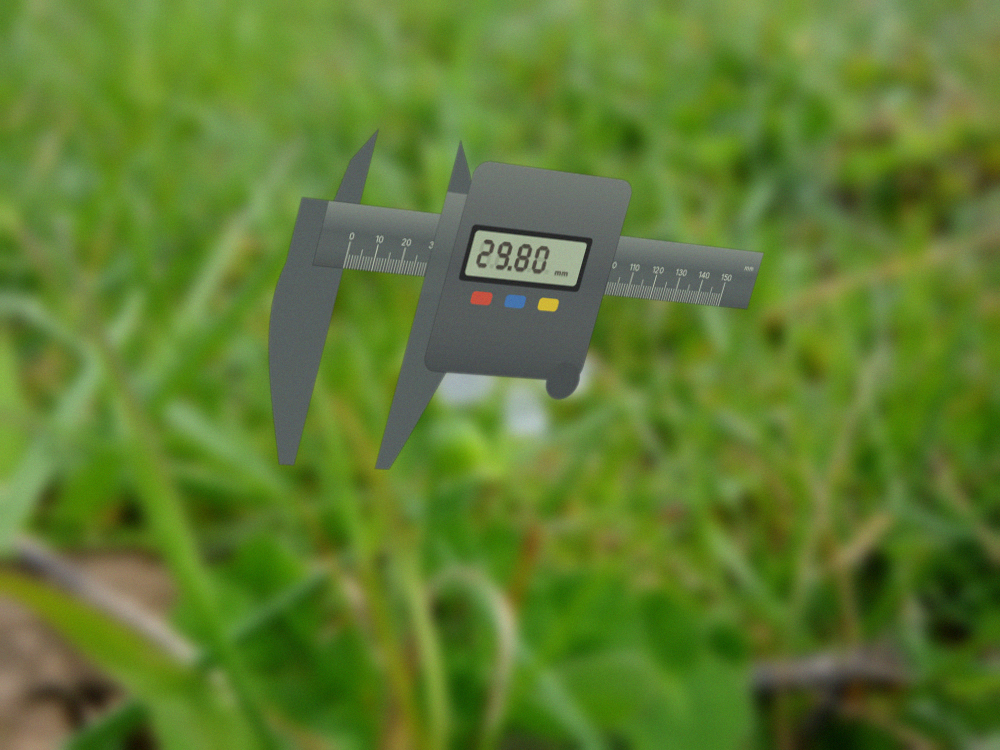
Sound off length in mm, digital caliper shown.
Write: 29.80 mm
